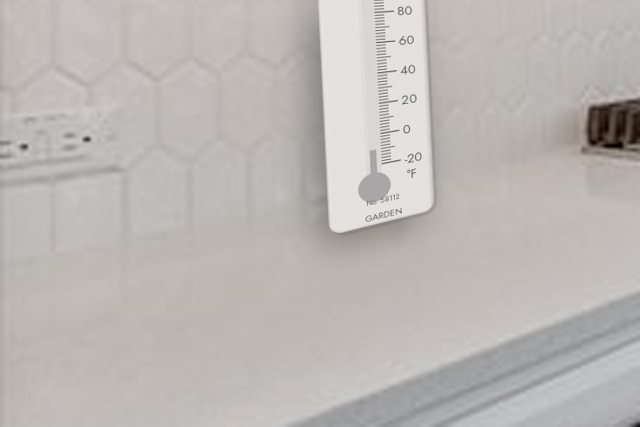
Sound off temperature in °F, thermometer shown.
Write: -10 °F
